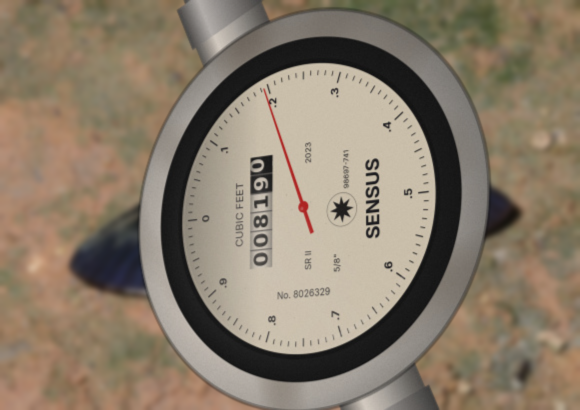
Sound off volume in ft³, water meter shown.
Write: 8190.19 ft³
